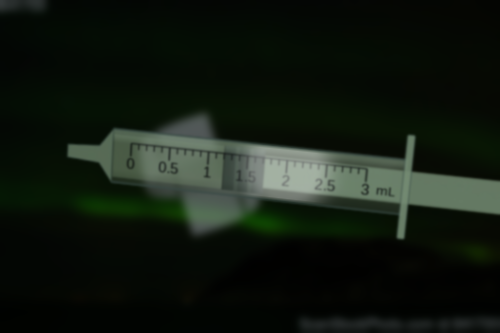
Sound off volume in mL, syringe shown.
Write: 1.2 mL
